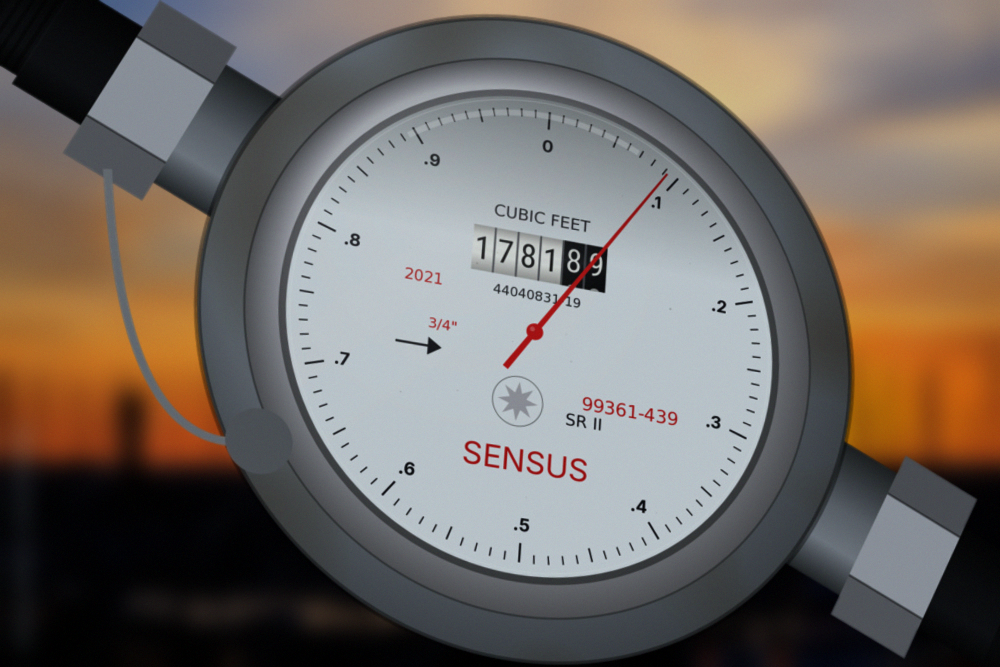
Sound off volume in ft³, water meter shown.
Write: 178189.09 ft³
